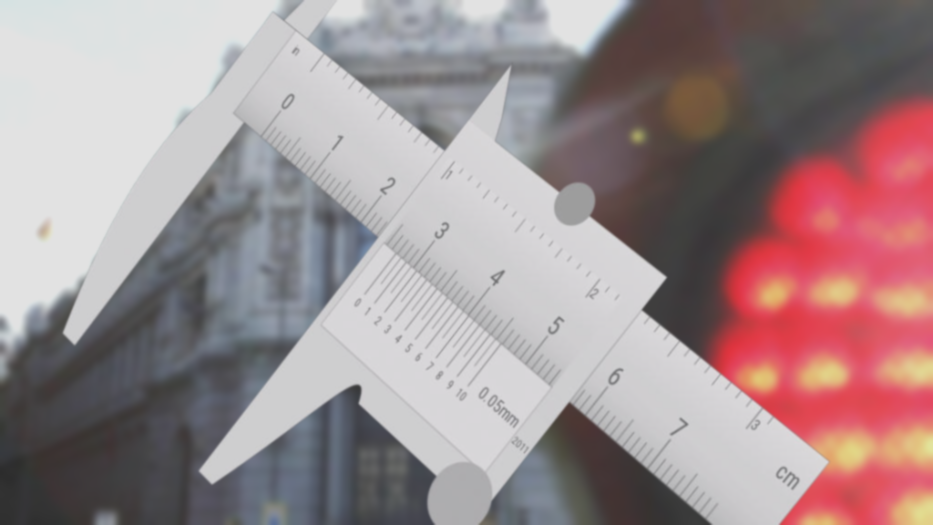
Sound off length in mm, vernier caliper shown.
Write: 26.8 mm
